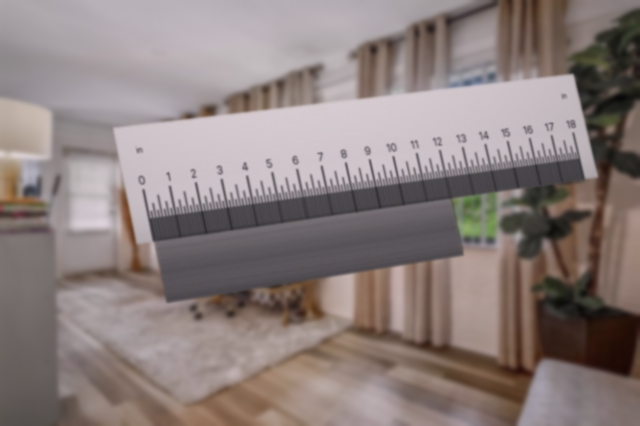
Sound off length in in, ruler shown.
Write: 12 in
